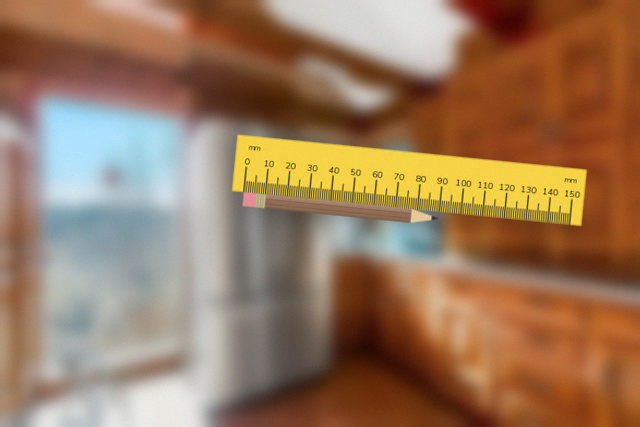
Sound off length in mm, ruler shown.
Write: 90 mm
